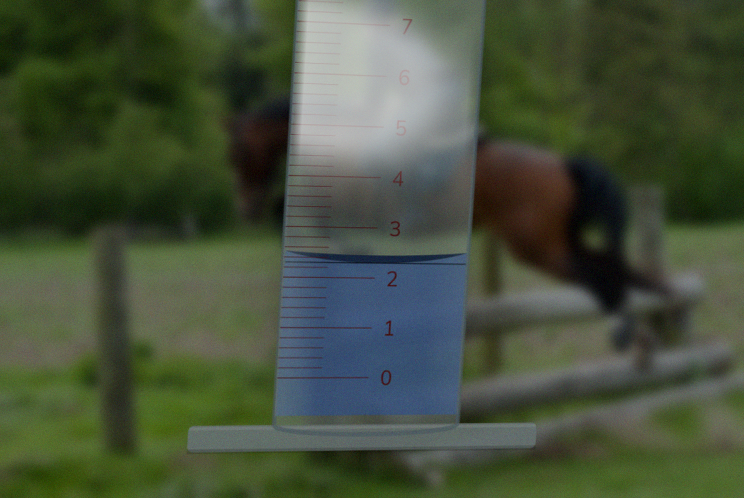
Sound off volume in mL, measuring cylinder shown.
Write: 2.3 mL
